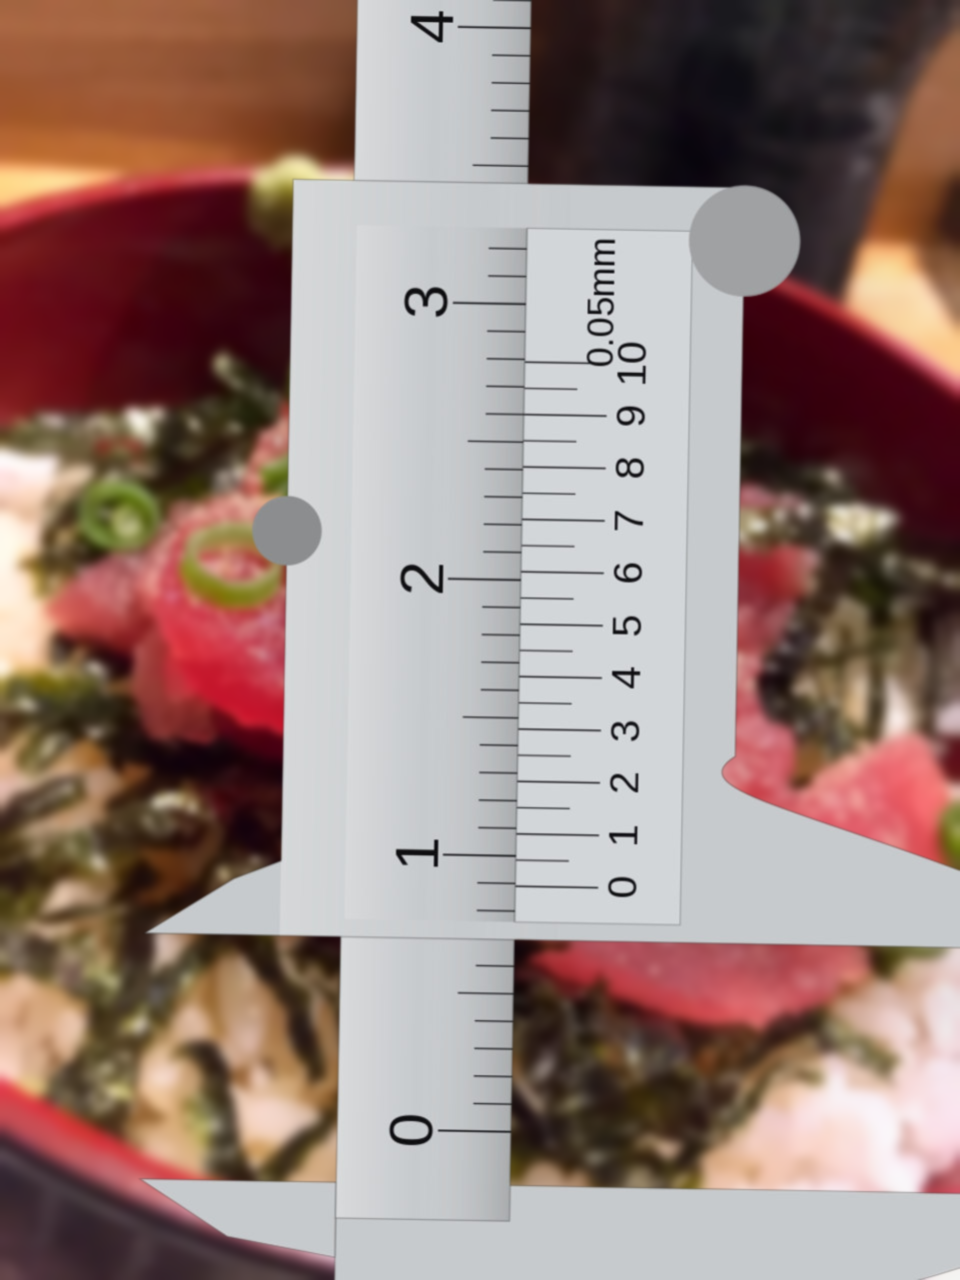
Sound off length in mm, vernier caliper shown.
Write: 8.90 mm
